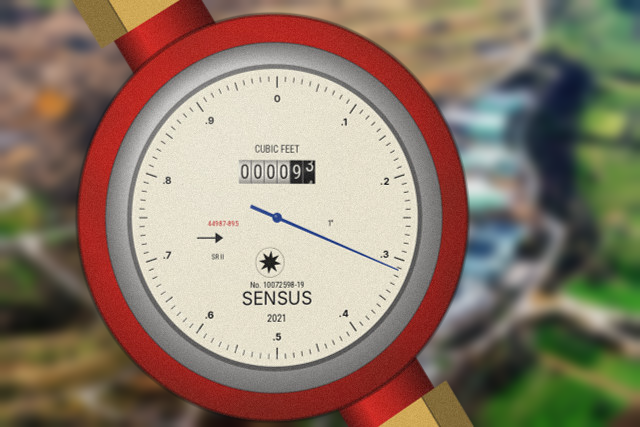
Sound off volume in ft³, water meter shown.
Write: 93.31 ft³
